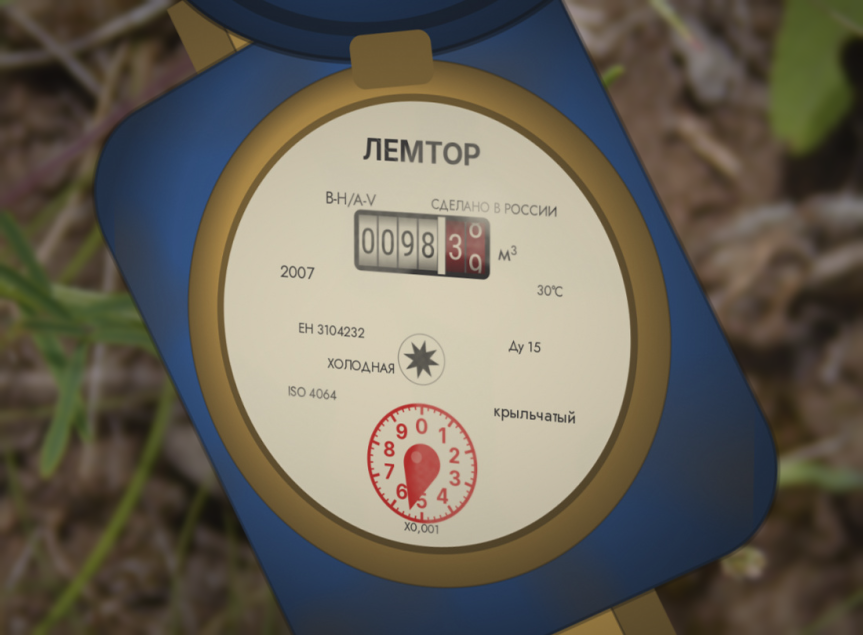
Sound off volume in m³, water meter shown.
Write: 98.385 m³
